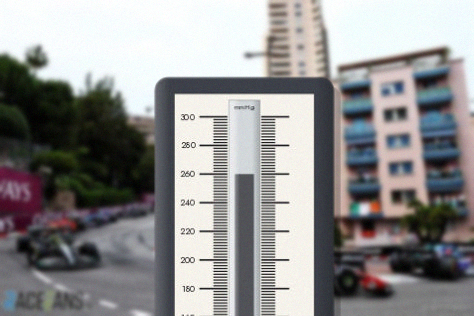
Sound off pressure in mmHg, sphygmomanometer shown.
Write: 260 mmHg
